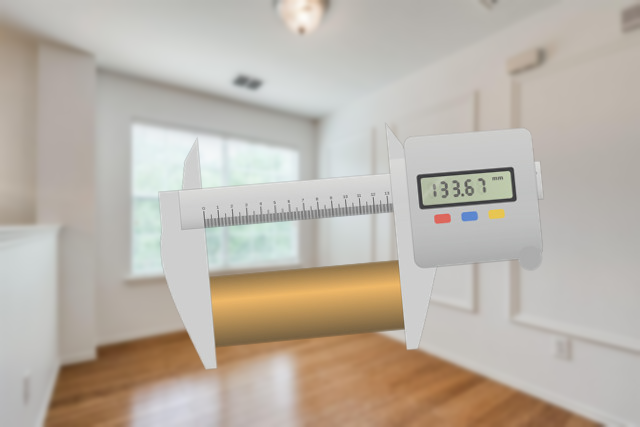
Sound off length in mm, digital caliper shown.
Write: 133.67 mm
